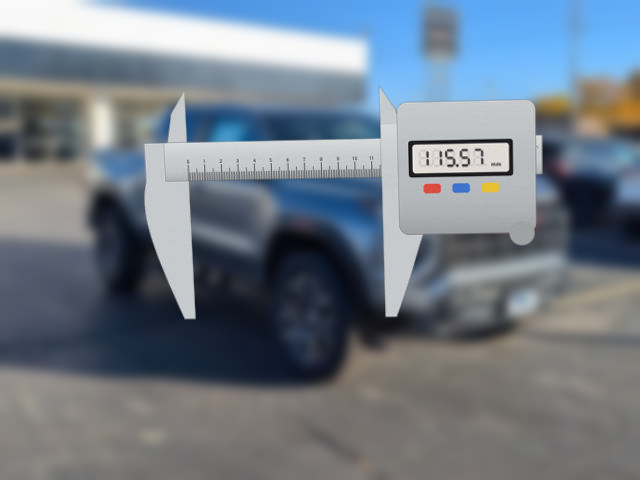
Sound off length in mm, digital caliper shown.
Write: 115.57 mm
